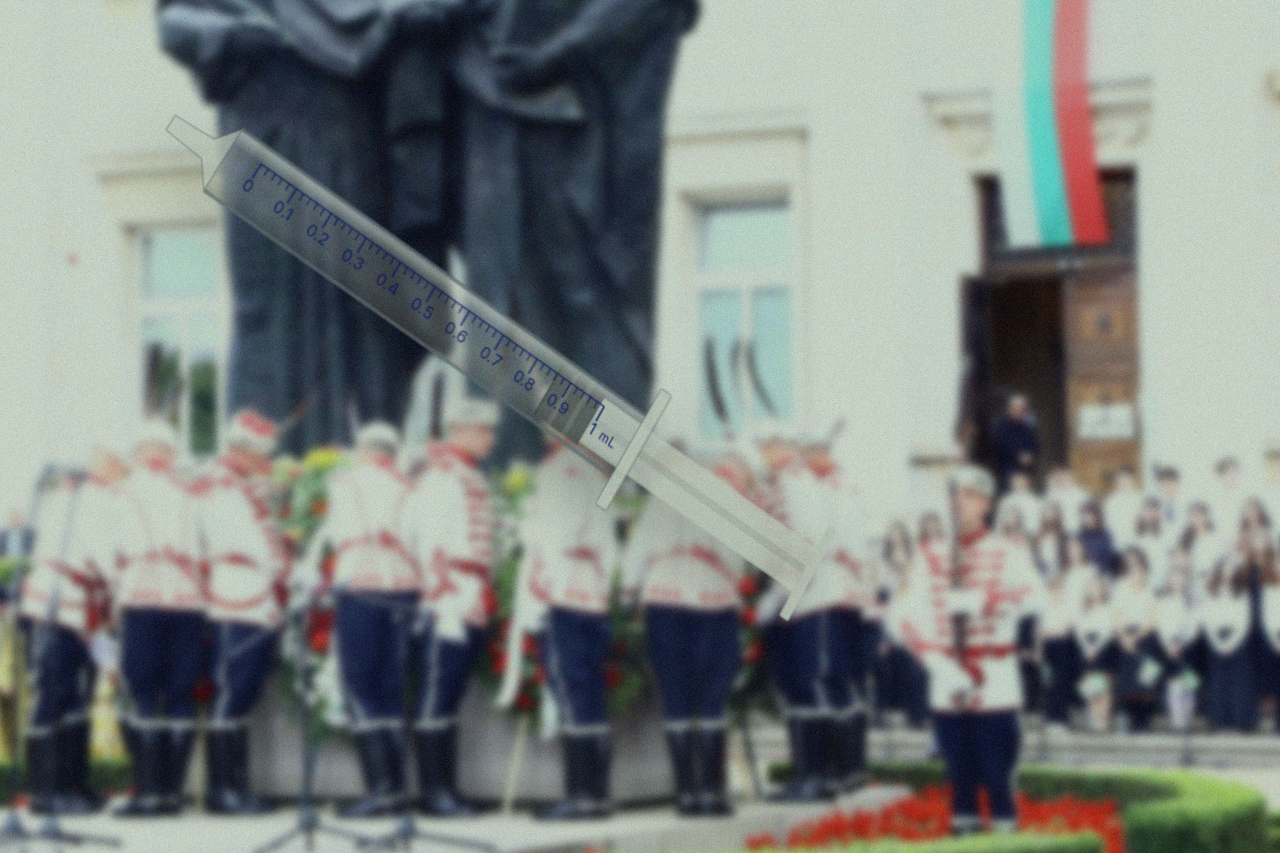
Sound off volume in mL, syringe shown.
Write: 0.86 mL
